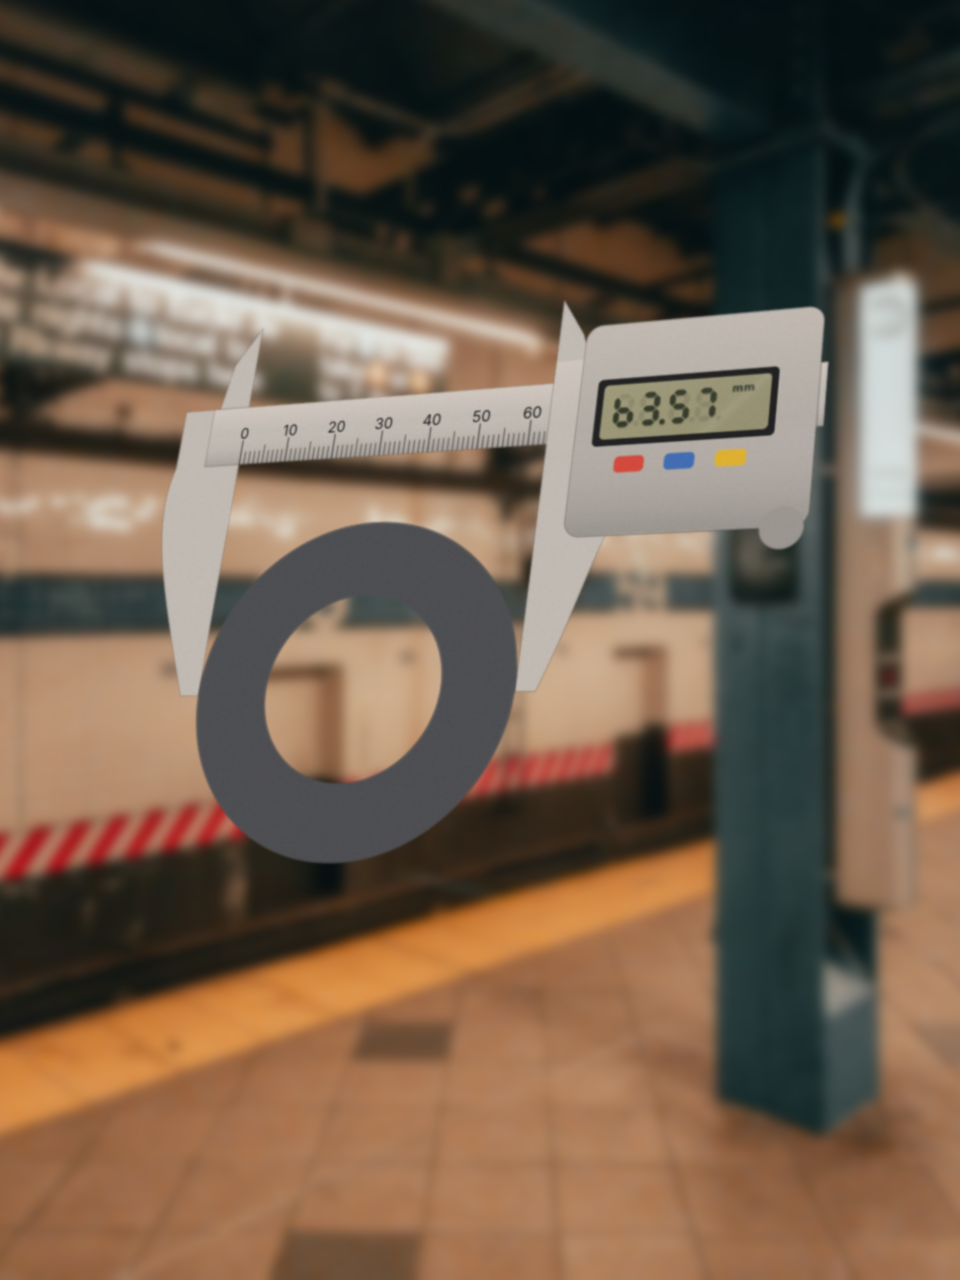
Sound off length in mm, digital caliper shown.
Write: 63.57 mm
